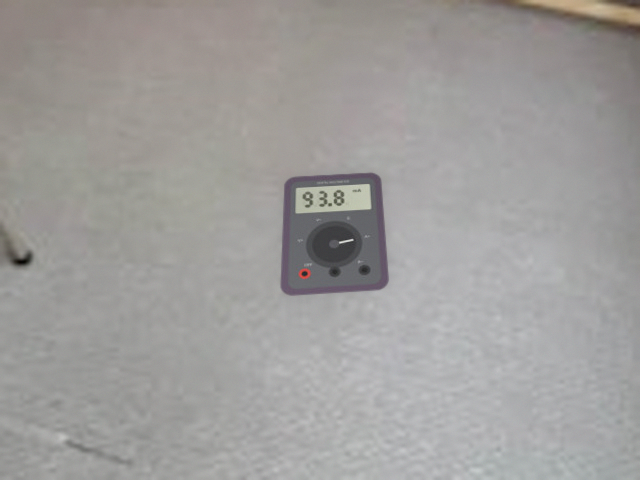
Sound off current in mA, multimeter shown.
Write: 93.8 mA
